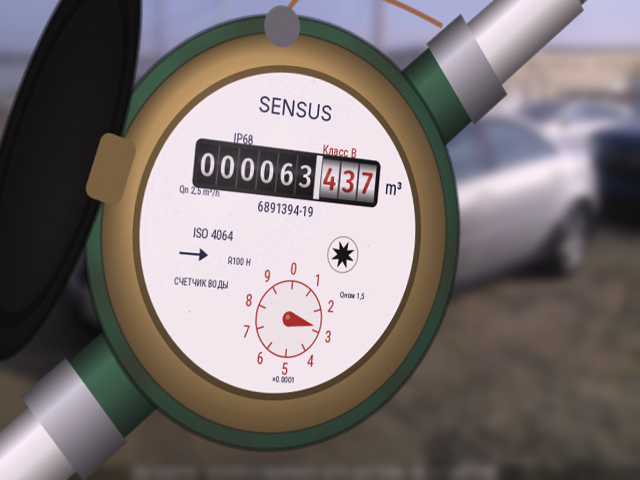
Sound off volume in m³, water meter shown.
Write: 63.4372 m³
